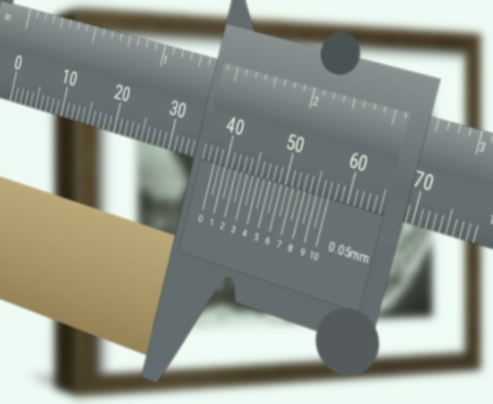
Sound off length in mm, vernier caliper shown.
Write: 38.0 mm
